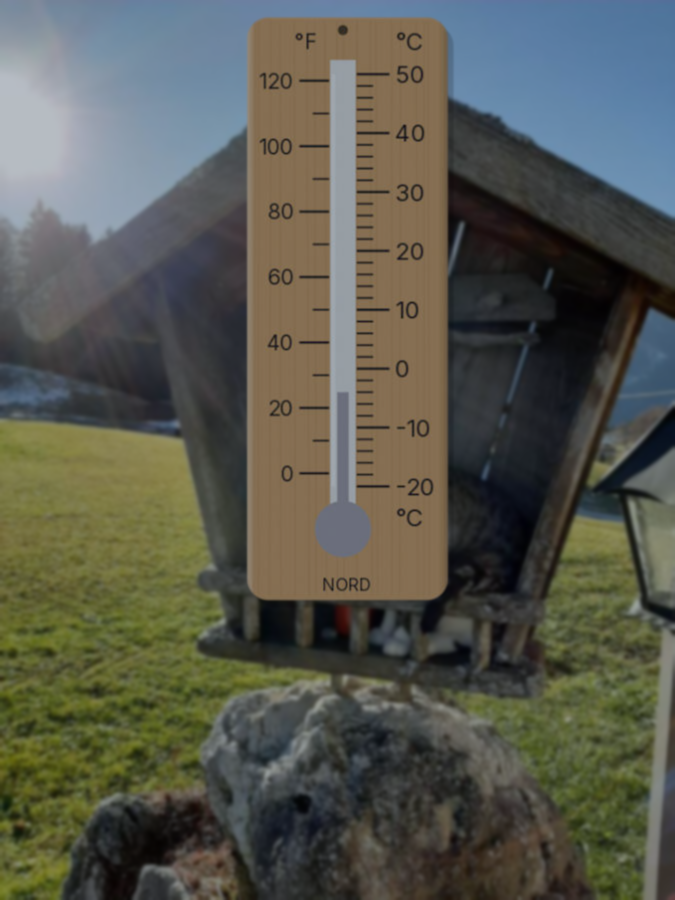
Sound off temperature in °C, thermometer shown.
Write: -4 °C
